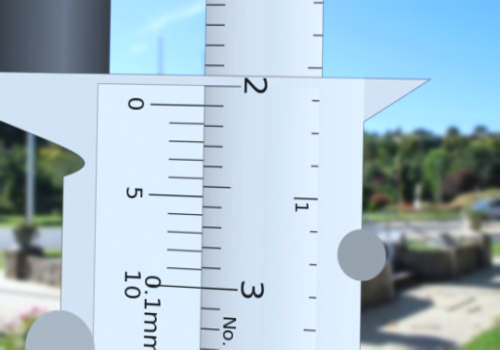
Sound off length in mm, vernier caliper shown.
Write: 21.0 mm
